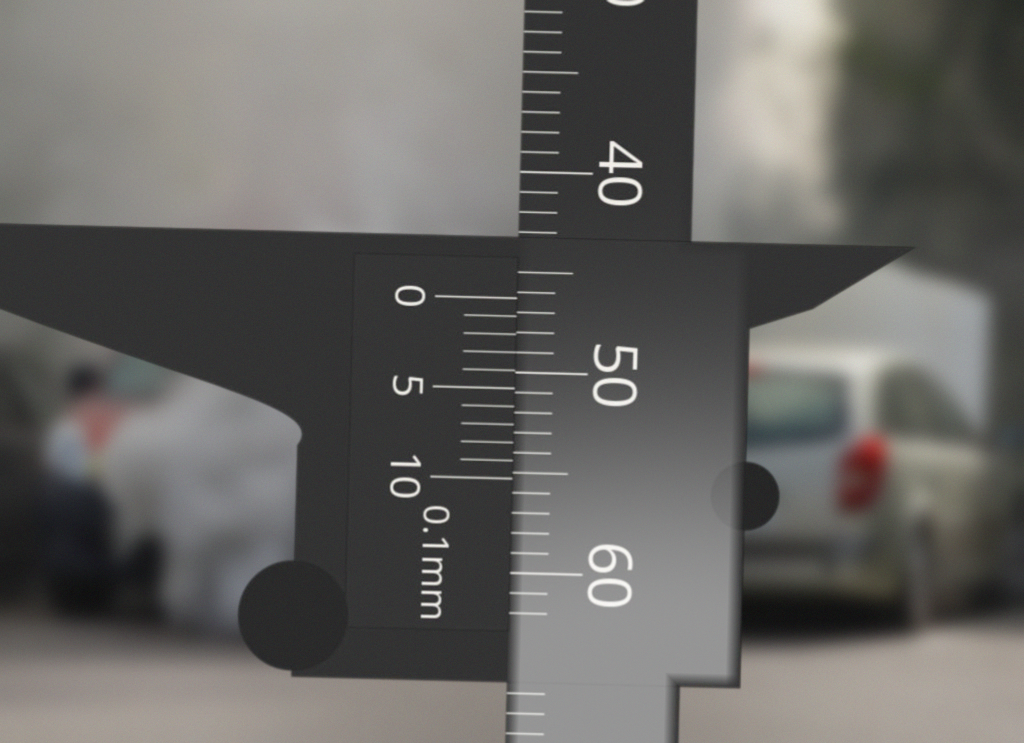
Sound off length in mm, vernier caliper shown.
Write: 46.3 mm
